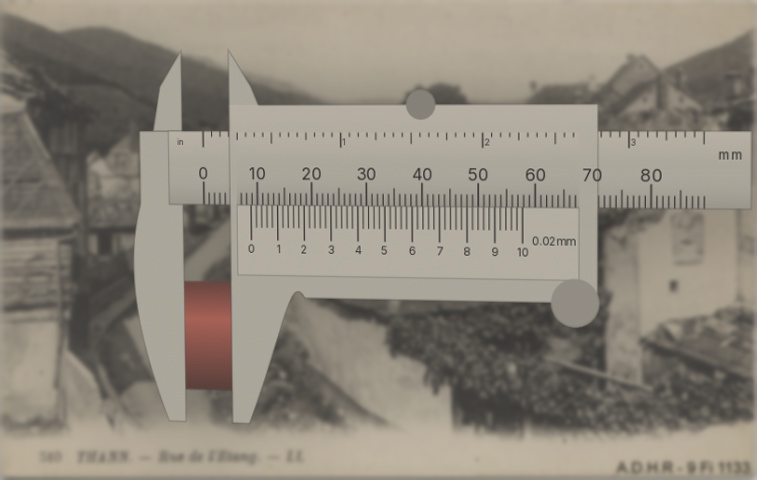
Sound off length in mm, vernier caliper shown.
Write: 8.8 mm
